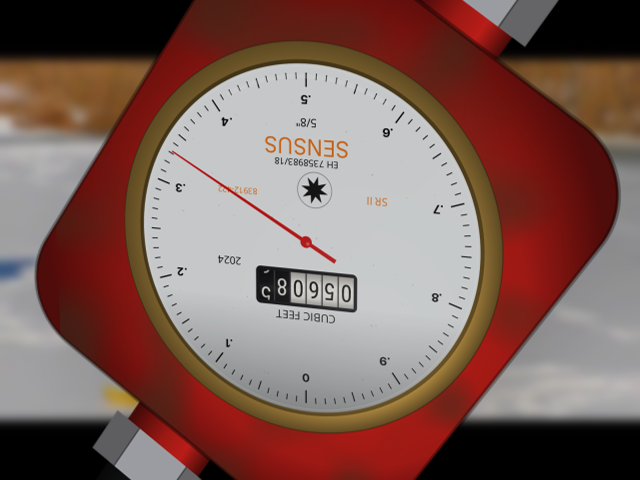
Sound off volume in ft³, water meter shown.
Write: 56085.33 ft³
